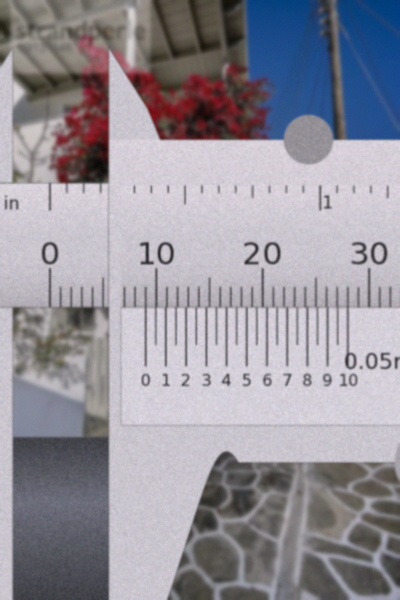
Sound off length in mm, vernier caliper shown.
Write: 9.0 mm
